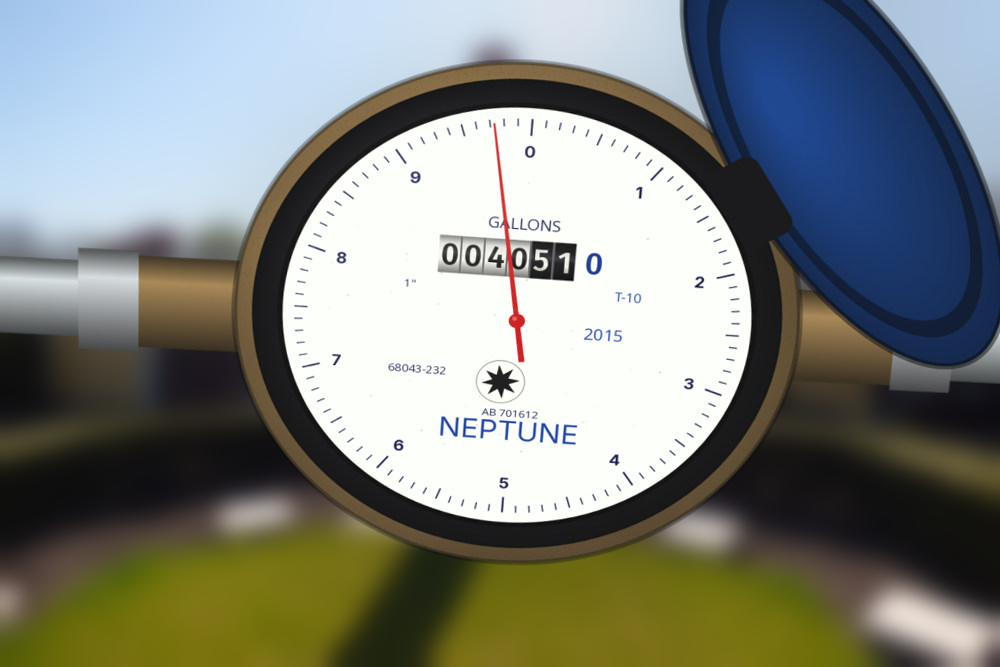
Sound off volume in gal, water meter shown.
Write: 40509.7 gal
